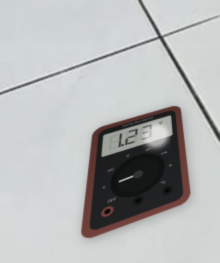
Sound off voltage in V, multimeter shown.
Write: 1.23 V
